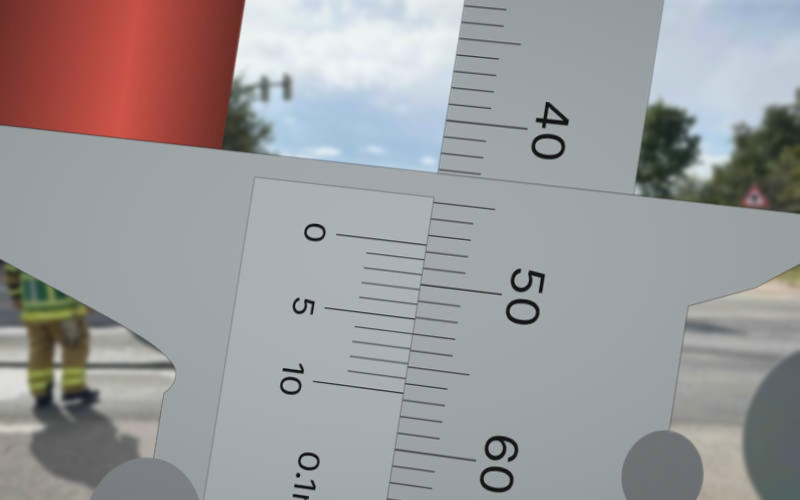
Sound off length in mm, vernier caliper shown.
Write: 47.6 mm
